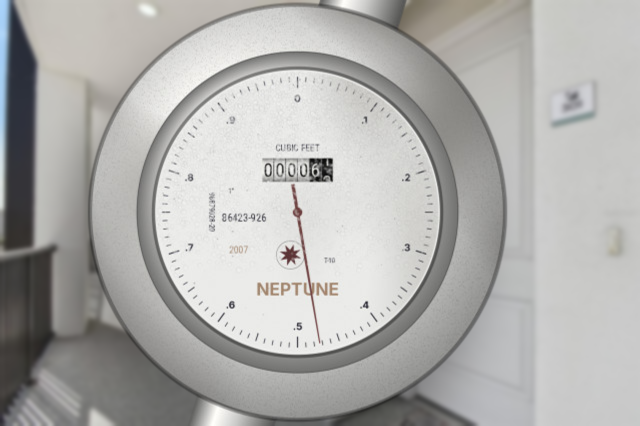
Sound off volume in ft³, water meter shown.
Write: 61.47 ft³
